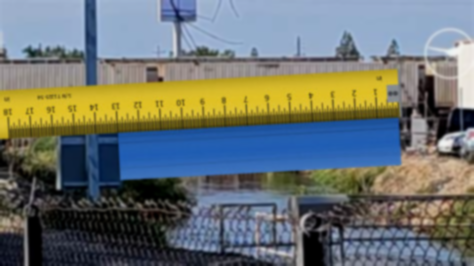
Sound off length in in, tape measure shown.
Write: 13 in
